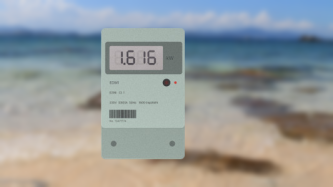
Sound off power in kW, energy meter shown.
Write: 1.616 kW
